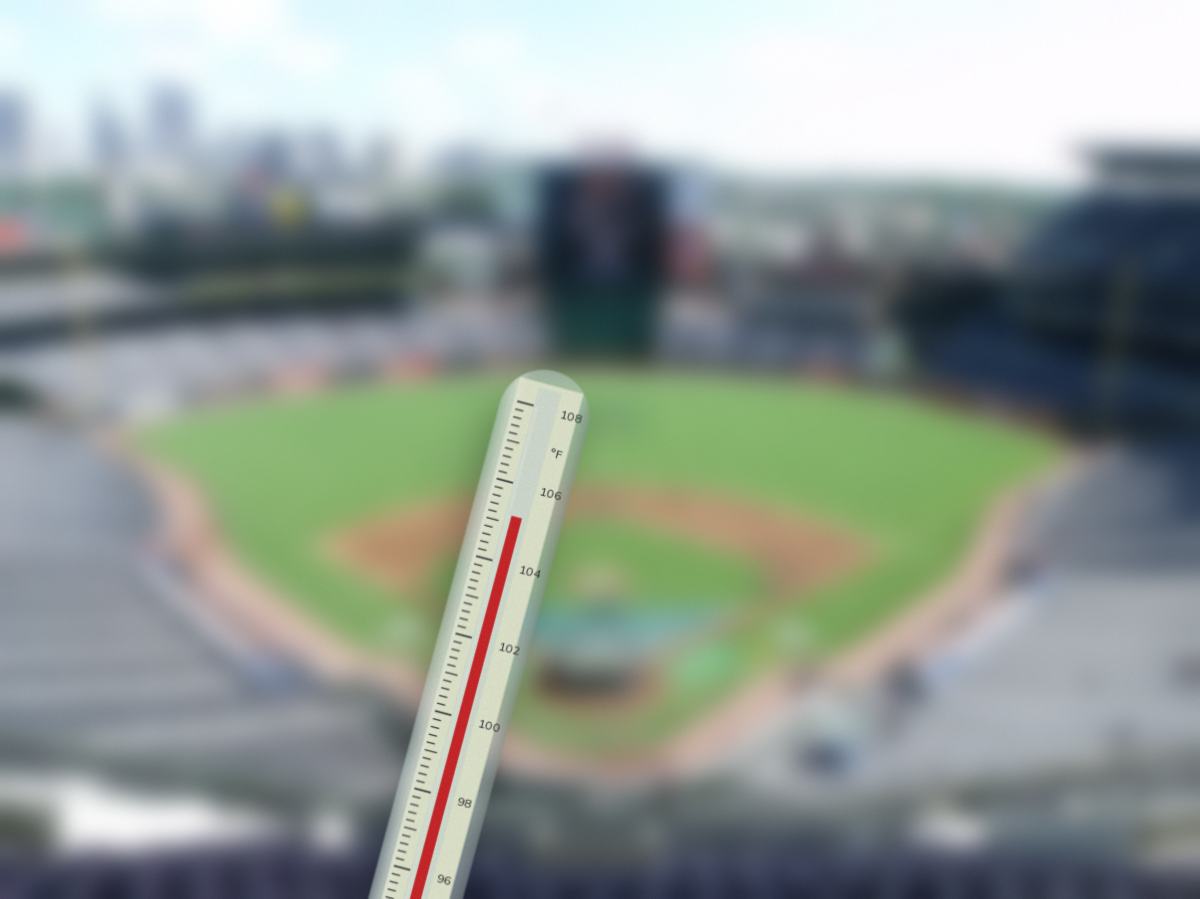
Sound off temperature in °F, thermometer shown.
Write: 105.2 °F
